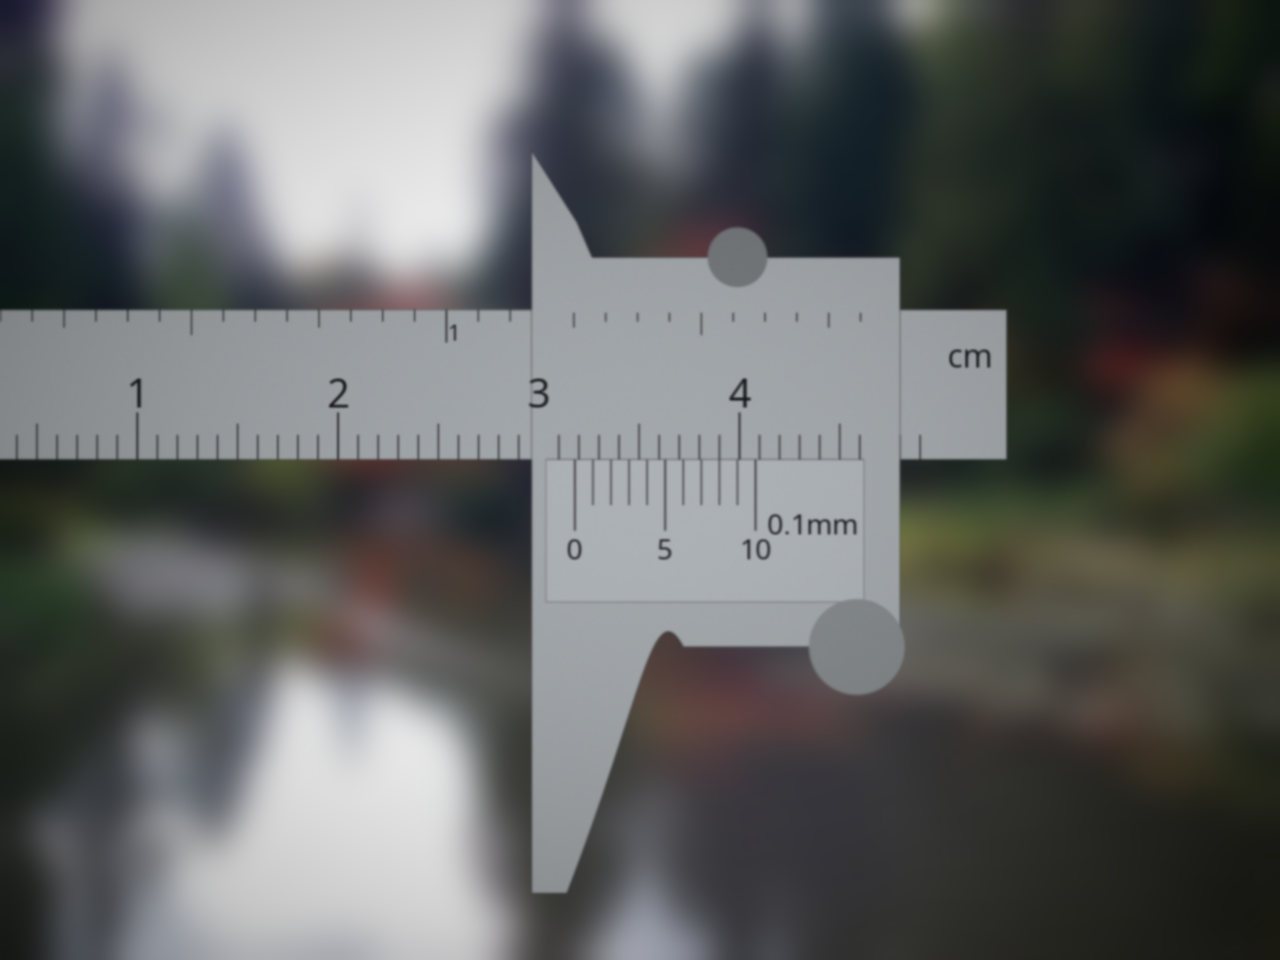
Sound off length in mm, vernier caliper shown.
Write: 31.8 mm
